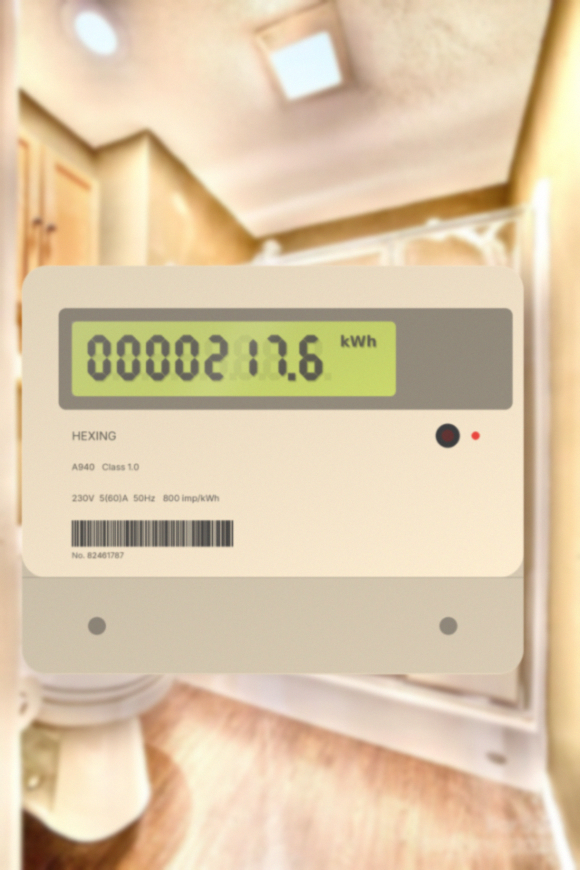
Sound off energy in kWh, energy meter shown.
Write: 217.6 kWh
